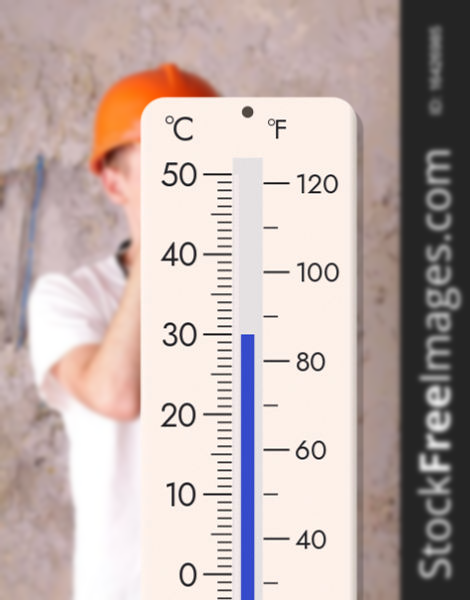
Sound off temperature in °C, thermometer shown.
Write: 30 °C
